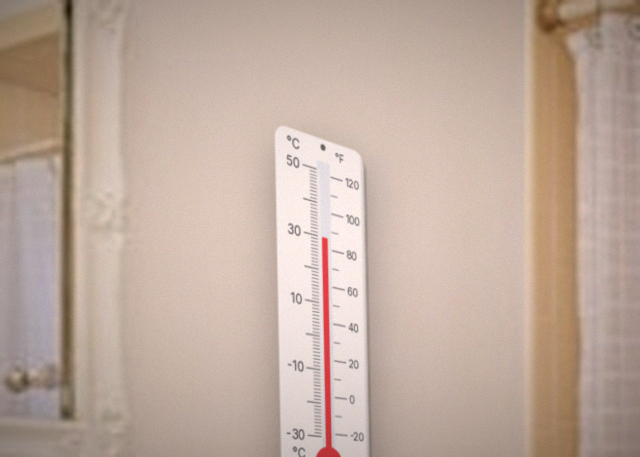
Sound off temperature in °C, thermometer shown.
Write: 30 °C
